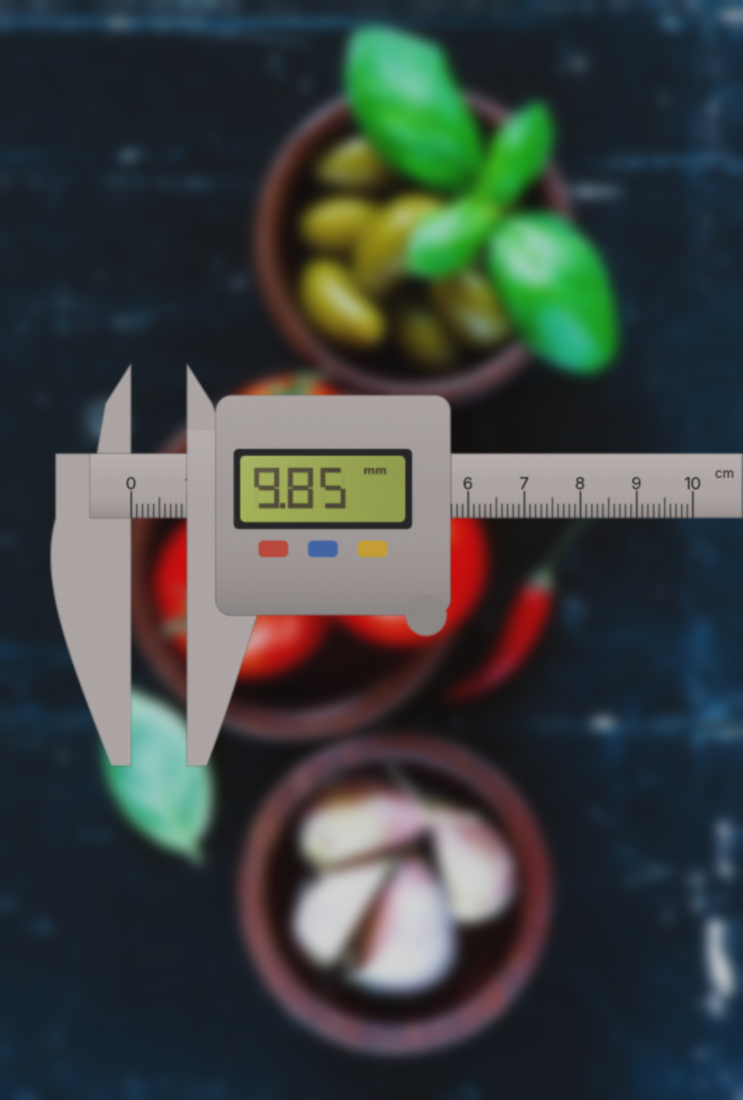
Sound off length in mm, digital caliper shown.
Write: 9.85 mm
